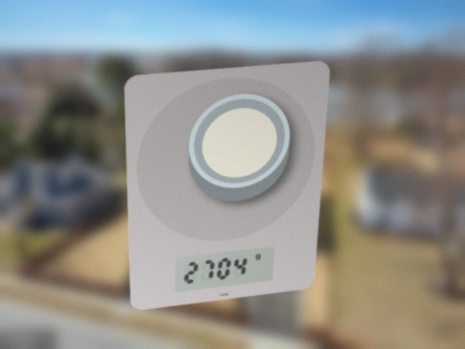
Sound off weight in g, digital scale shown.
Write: 2704 g
